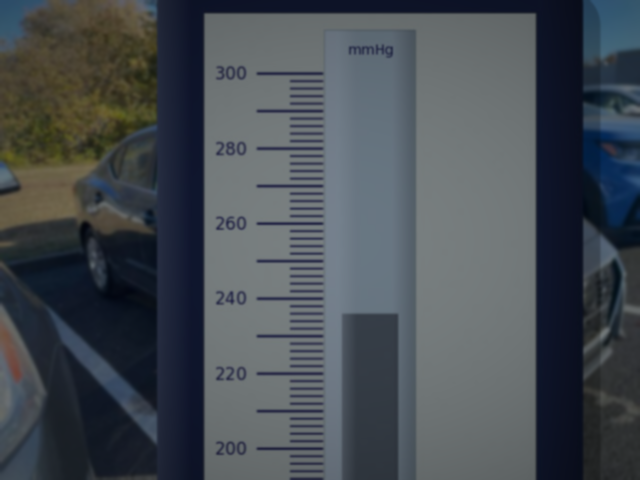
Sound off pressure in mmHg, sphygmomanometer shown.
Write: 236 mmHg
